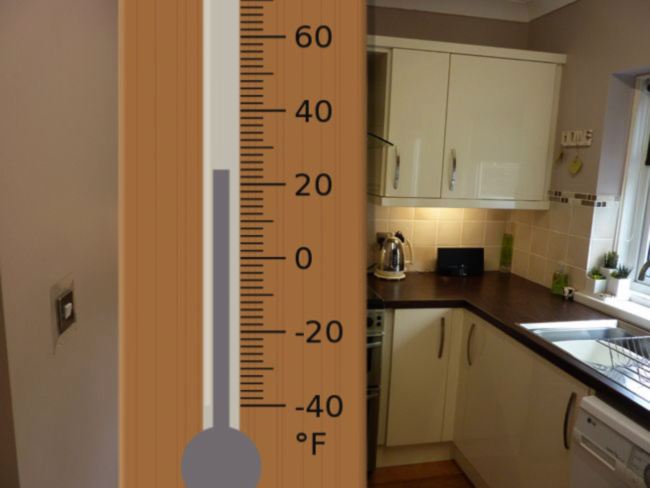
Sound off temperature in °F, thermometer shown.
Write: 24 °F
